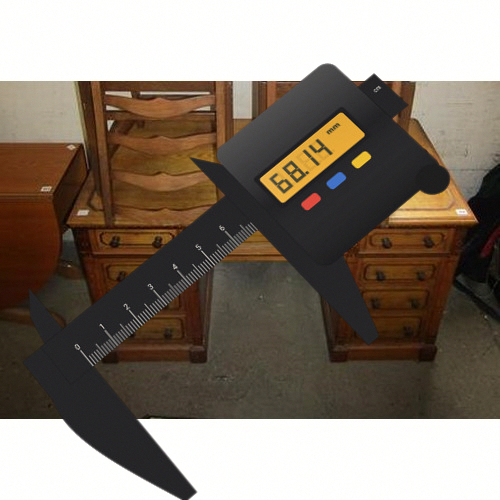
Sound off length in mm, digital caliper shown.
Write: 68.14 mm
